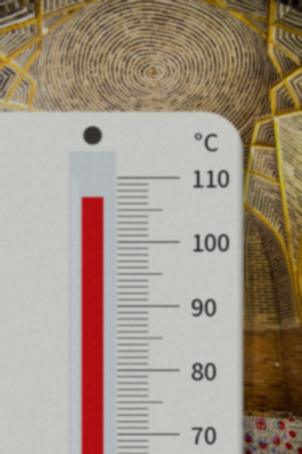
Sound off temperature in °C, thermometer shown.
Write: 107 °C
